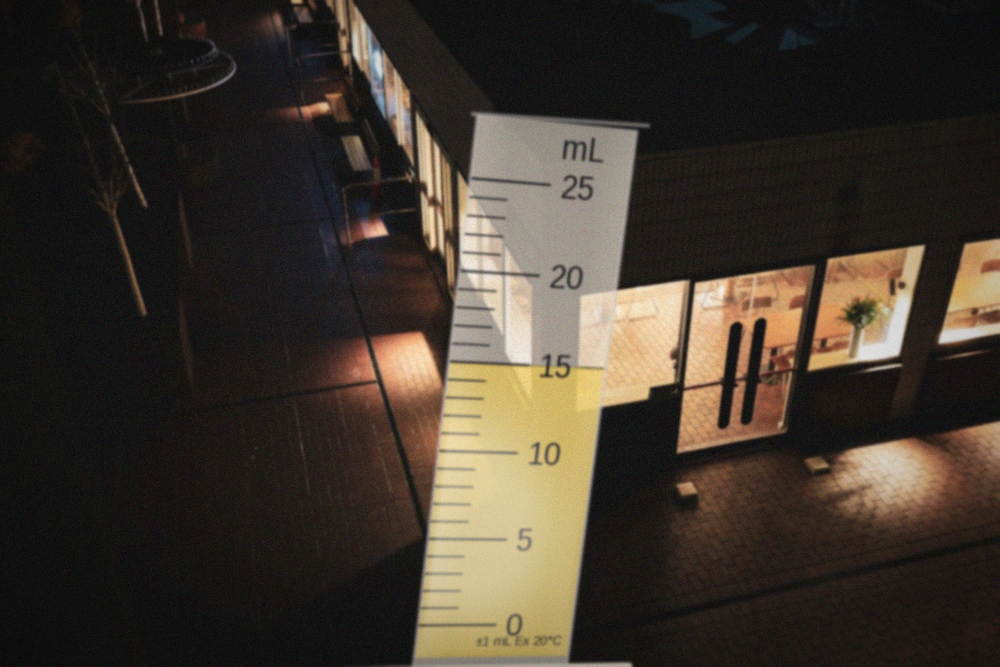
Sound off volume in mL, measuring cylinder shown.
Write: 15 mL
